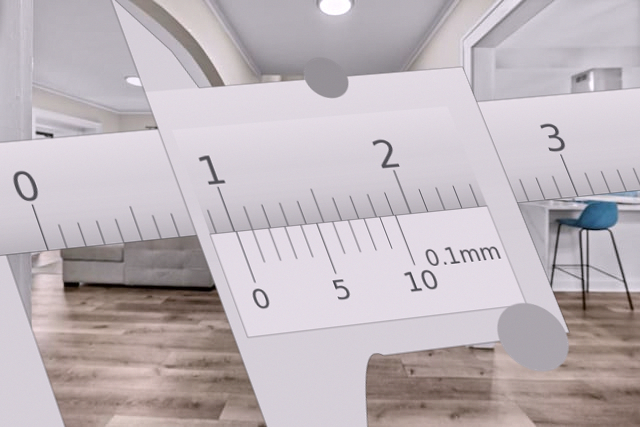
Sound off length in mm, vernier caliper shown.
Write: 10.1 mm
